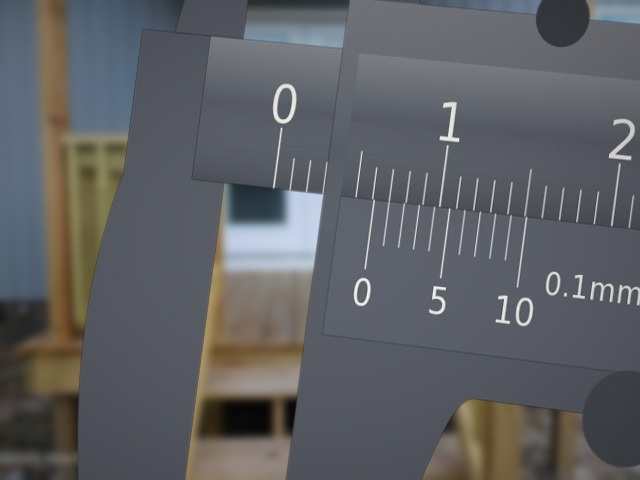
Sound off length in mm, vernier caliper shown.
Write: 6.1 mm
